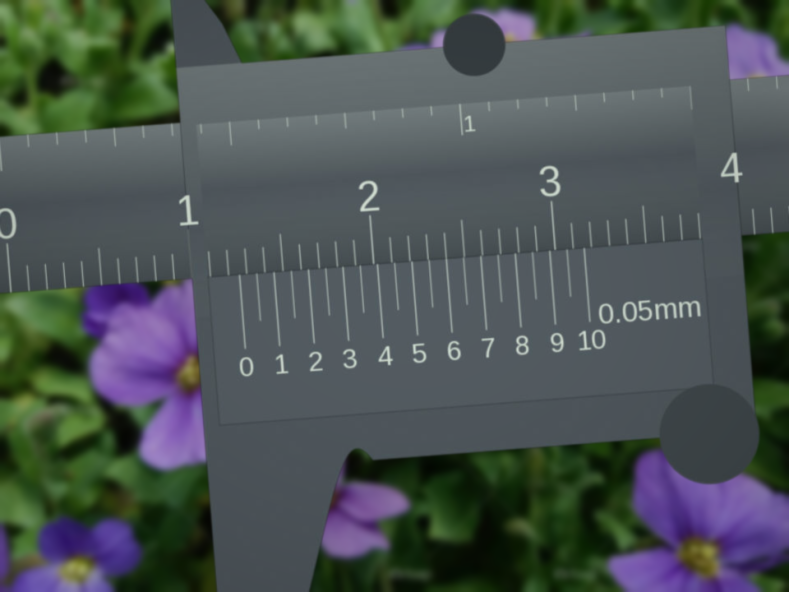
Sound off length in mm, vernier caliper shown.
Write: 12.6 mm
